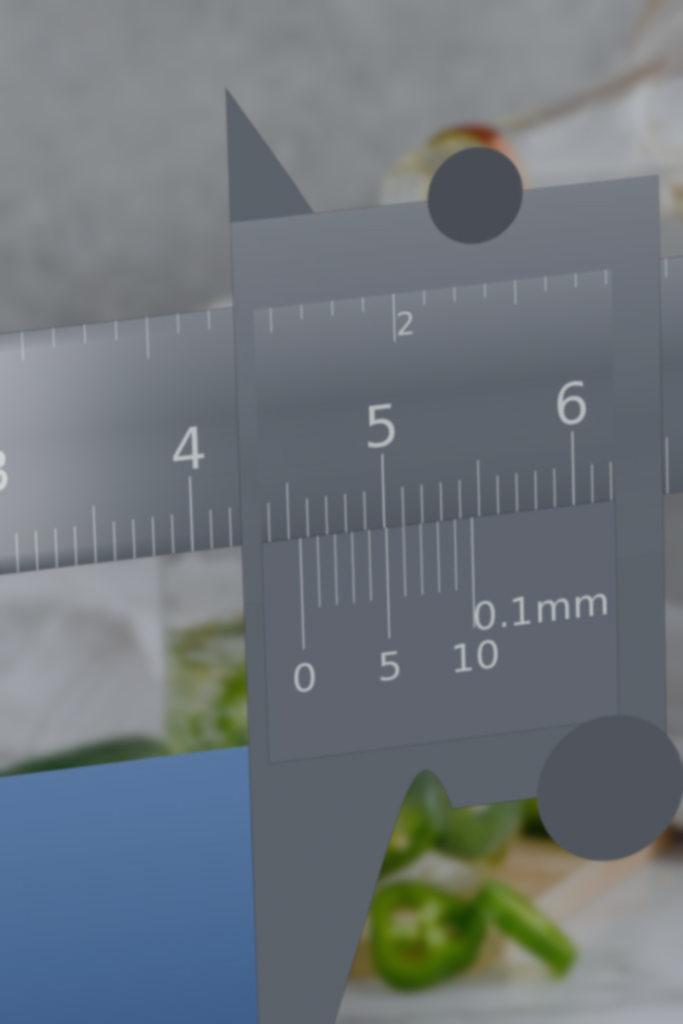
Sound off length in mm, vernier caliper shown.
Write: 45.6 mm
